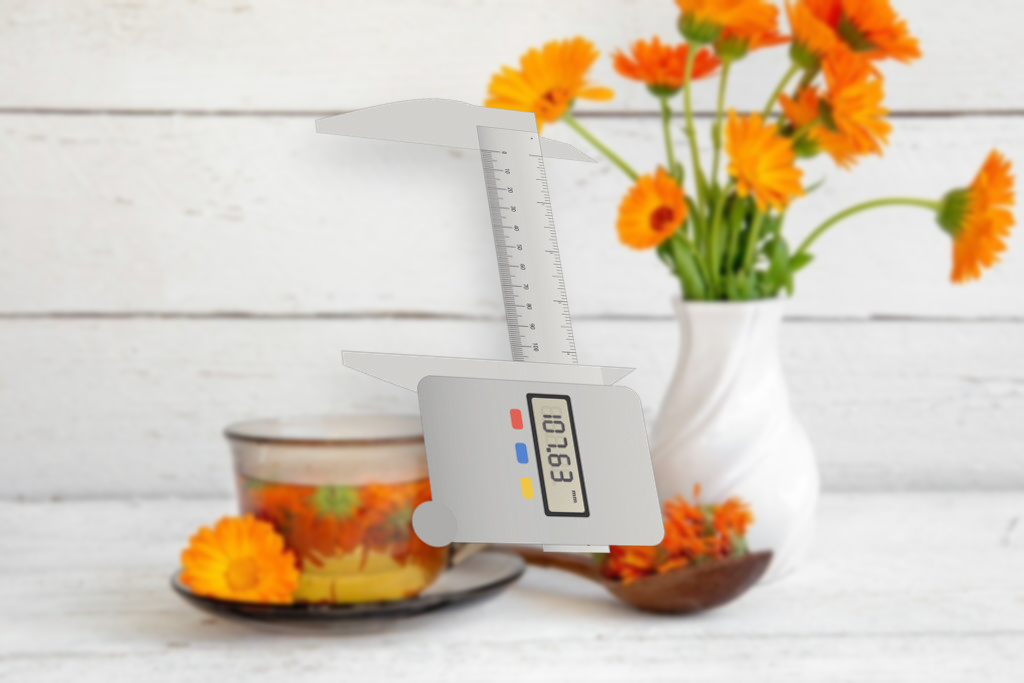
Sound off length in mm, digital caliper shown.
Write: 107.63 mm
